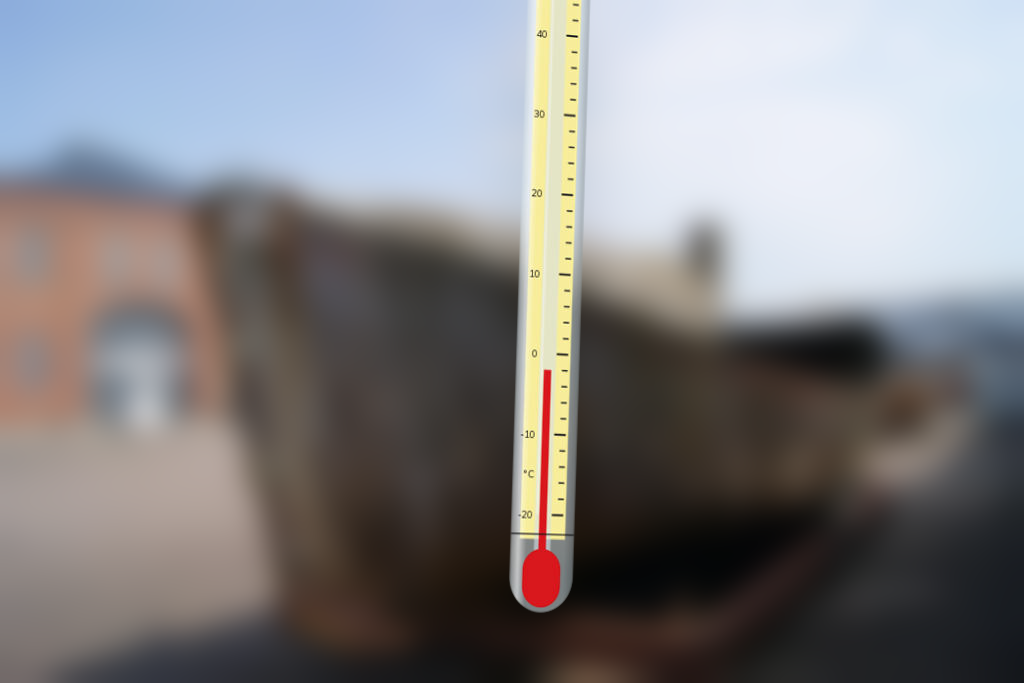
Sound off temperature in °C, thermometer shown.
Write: -2 °C
